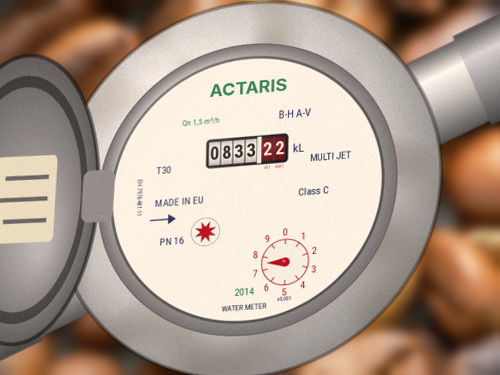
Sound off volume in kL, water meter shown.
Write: 833.227 kL
